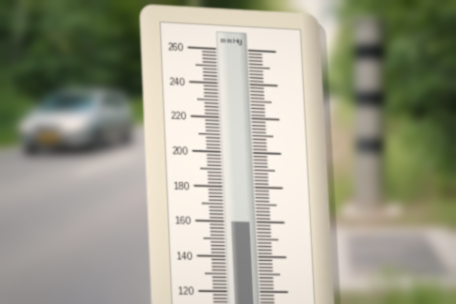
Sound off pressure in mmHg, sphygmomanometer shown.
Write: 160 mmHg
